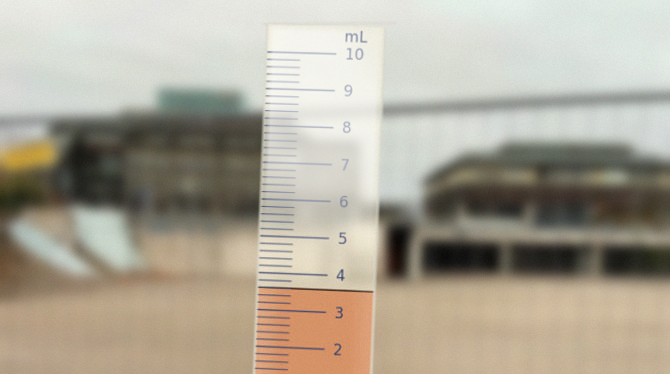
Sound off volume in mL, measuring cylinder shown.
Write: 3.6 mL
